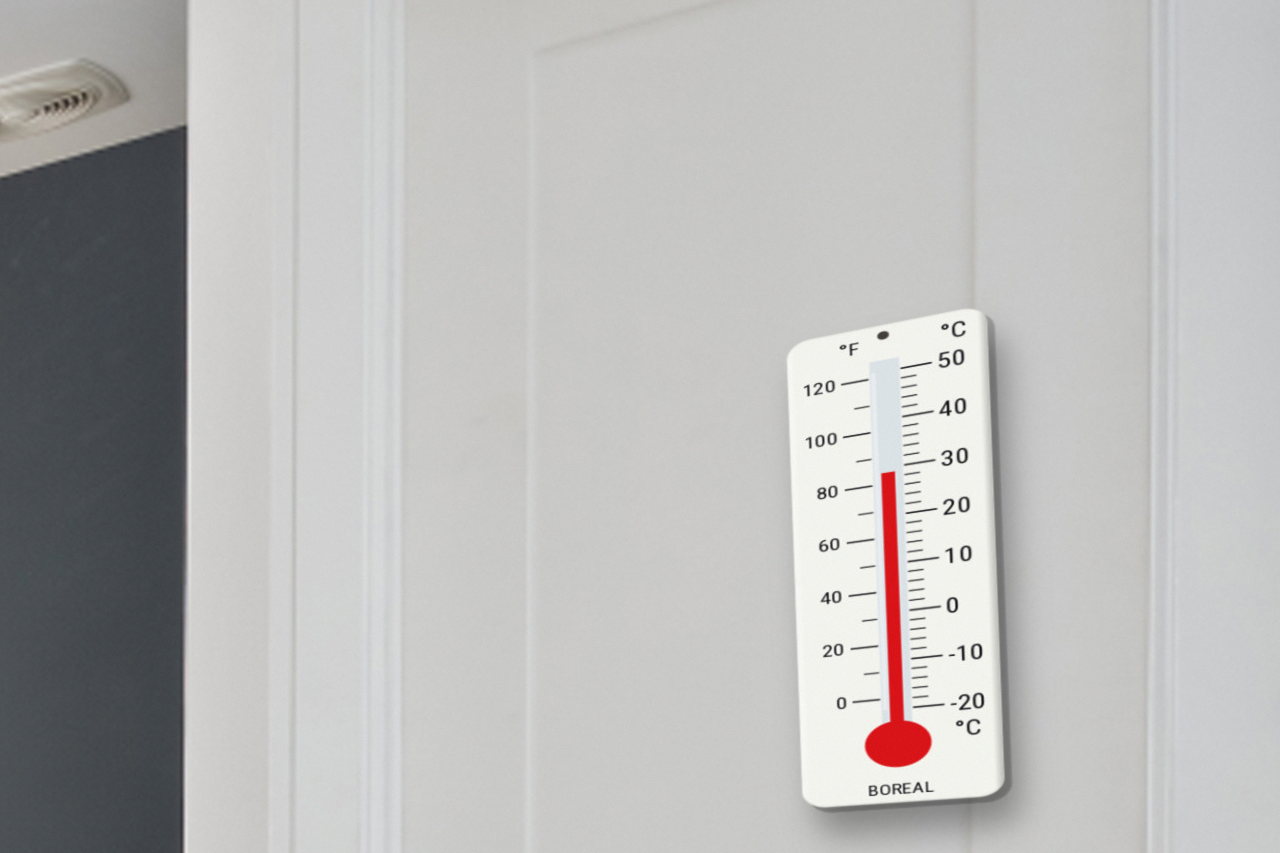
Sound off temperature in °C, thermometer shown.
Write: 29 °C
